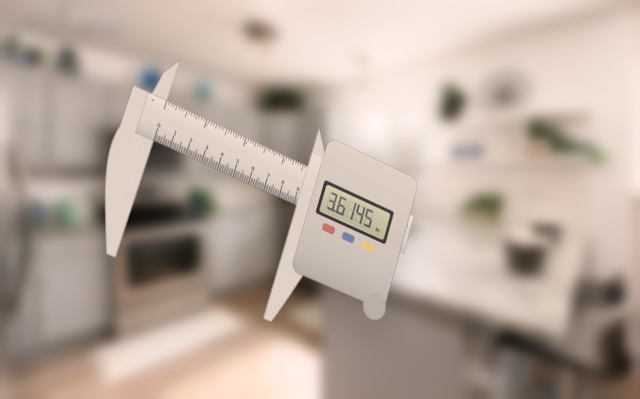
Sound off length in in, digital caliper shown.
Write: 3.6145 in
